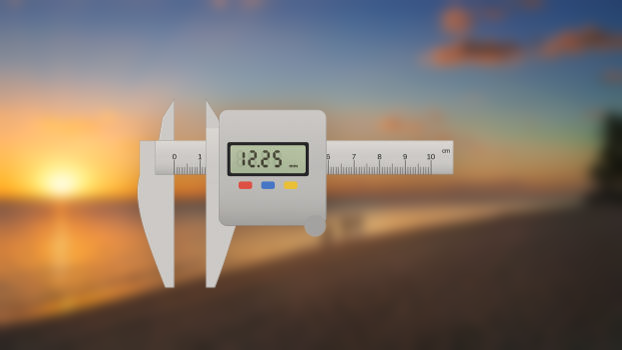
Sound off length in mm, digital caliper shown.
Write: 12.25 mm
